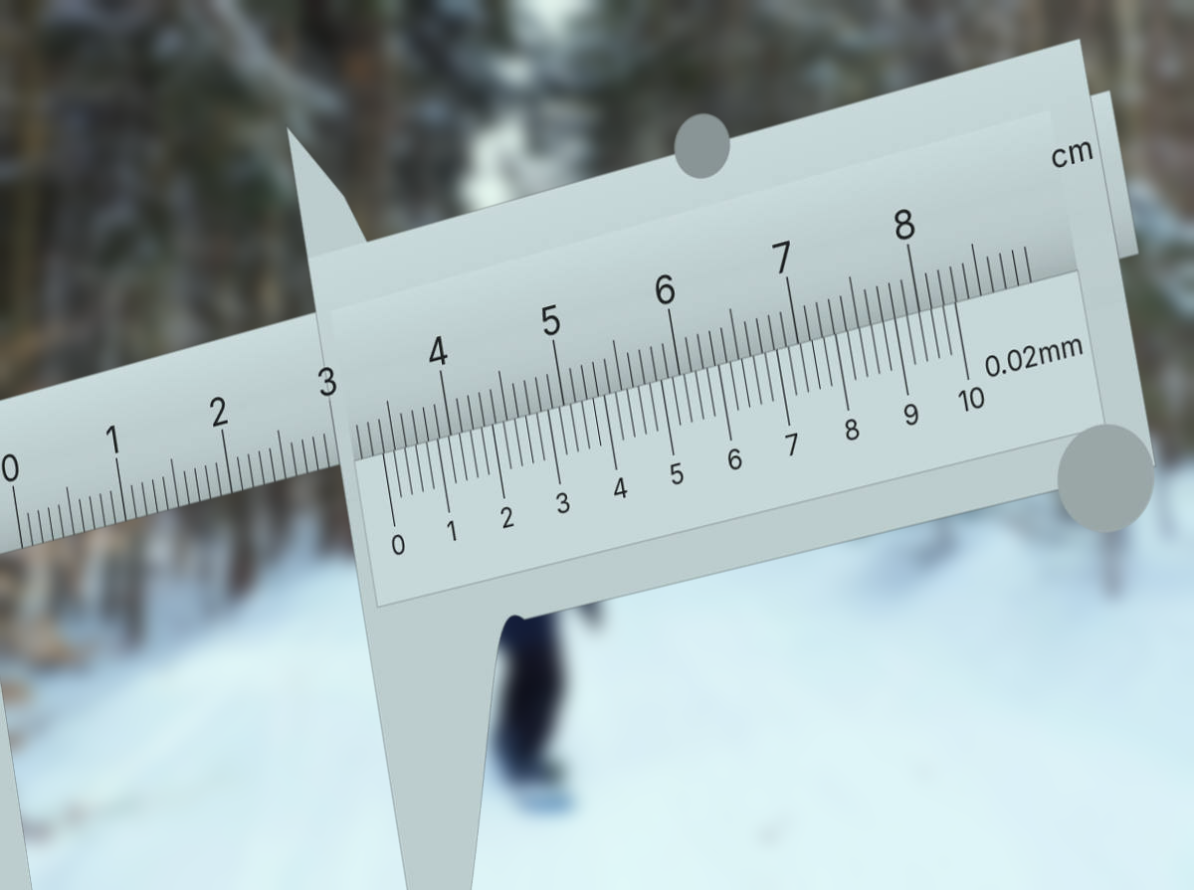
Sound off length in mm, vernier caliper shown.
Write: 33.9 mm
